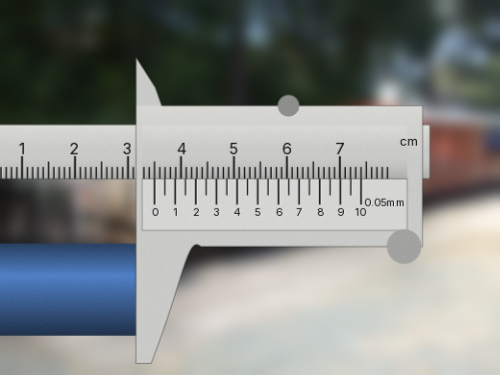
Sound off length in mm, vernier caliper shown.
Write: 35.0 mm
